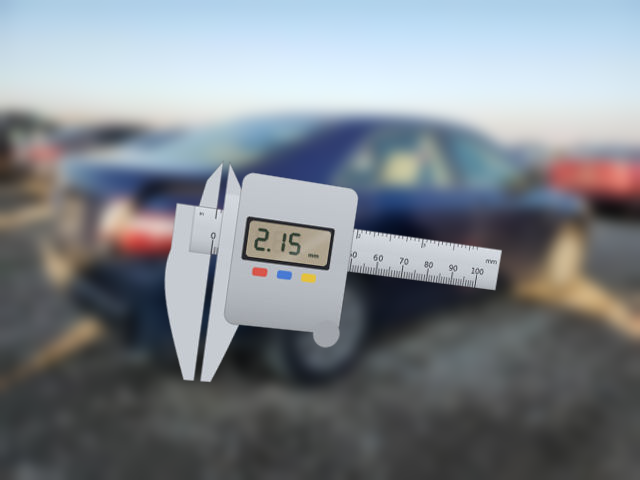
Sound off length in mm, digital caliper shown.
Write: 2.15 mm
